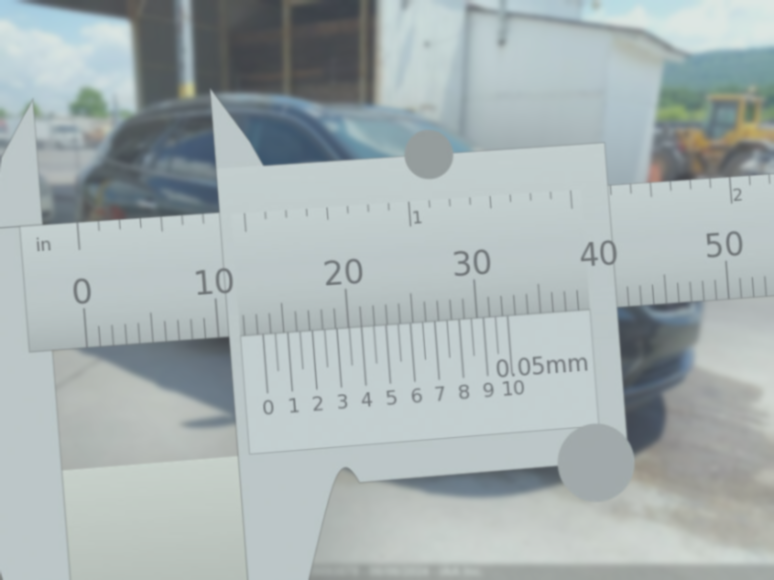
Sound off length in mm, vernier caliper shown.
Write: 13.4 mm
